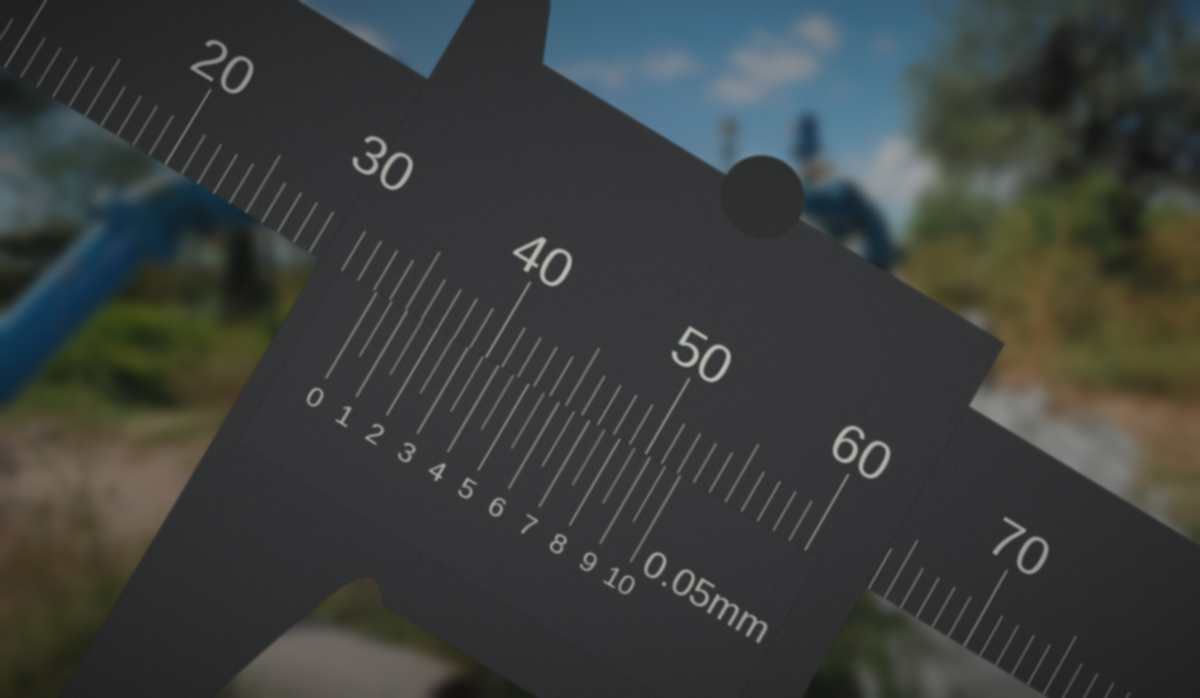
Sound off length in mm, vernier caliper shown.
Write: 33.2 mm
